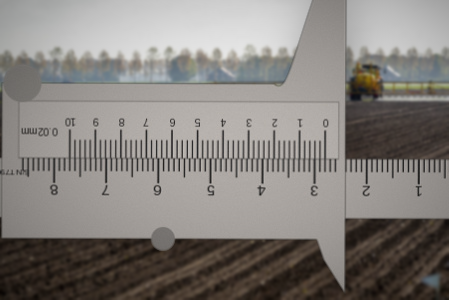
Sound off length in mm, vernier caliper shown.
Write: 28.0 mm
